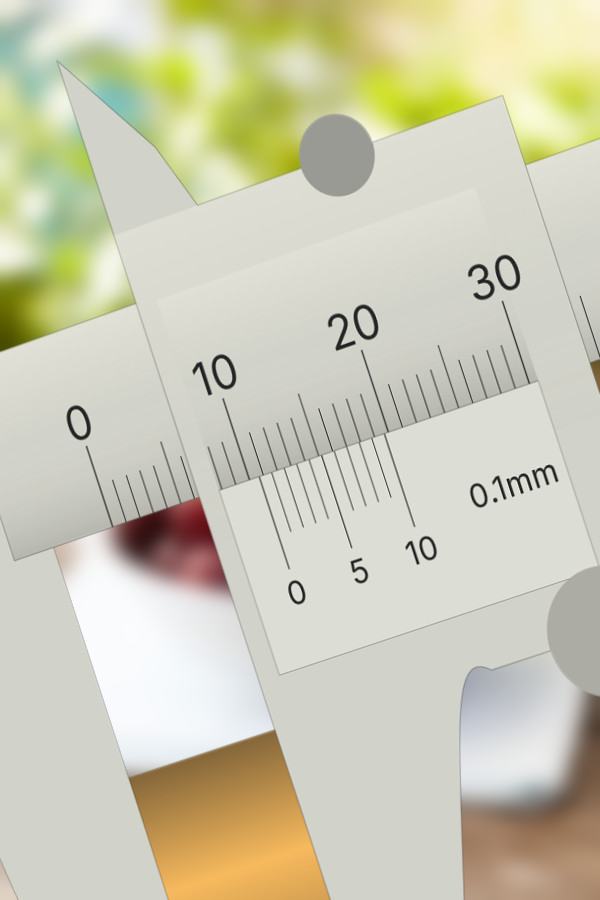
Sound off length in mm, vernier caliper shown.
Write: 10.7 mm
